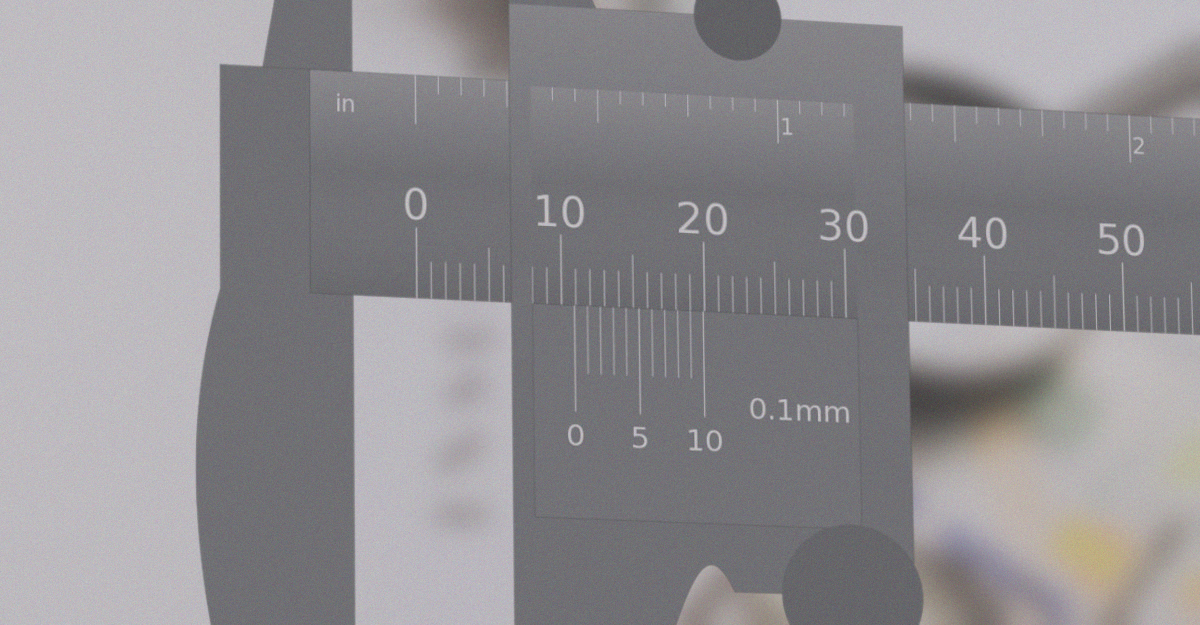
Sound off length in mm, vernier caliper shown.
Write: 10.9 mm
